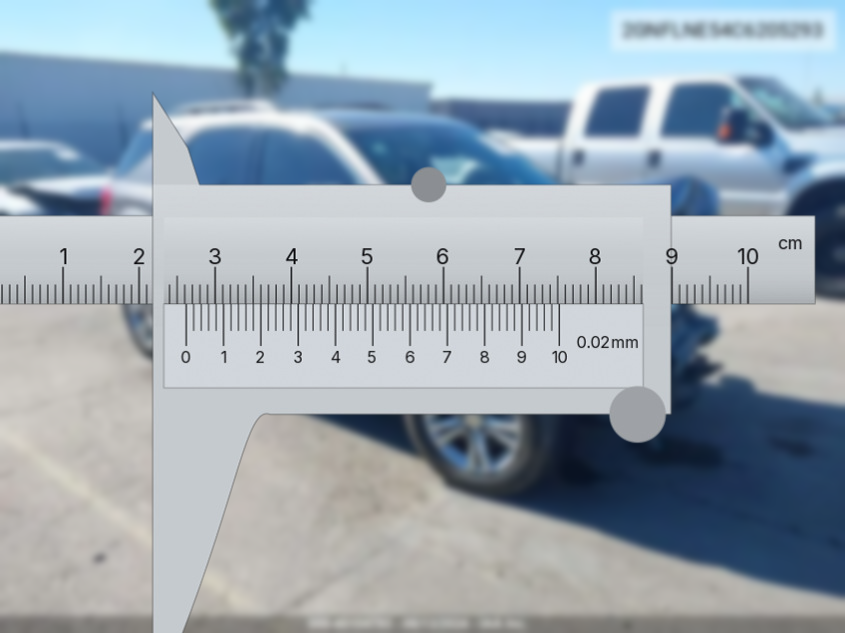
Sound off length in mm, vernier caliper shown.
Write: 26.2 mm
